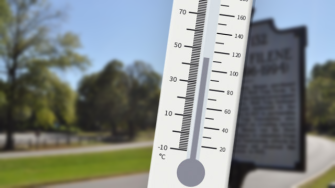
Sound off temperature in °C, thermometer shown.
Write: 45 °C
